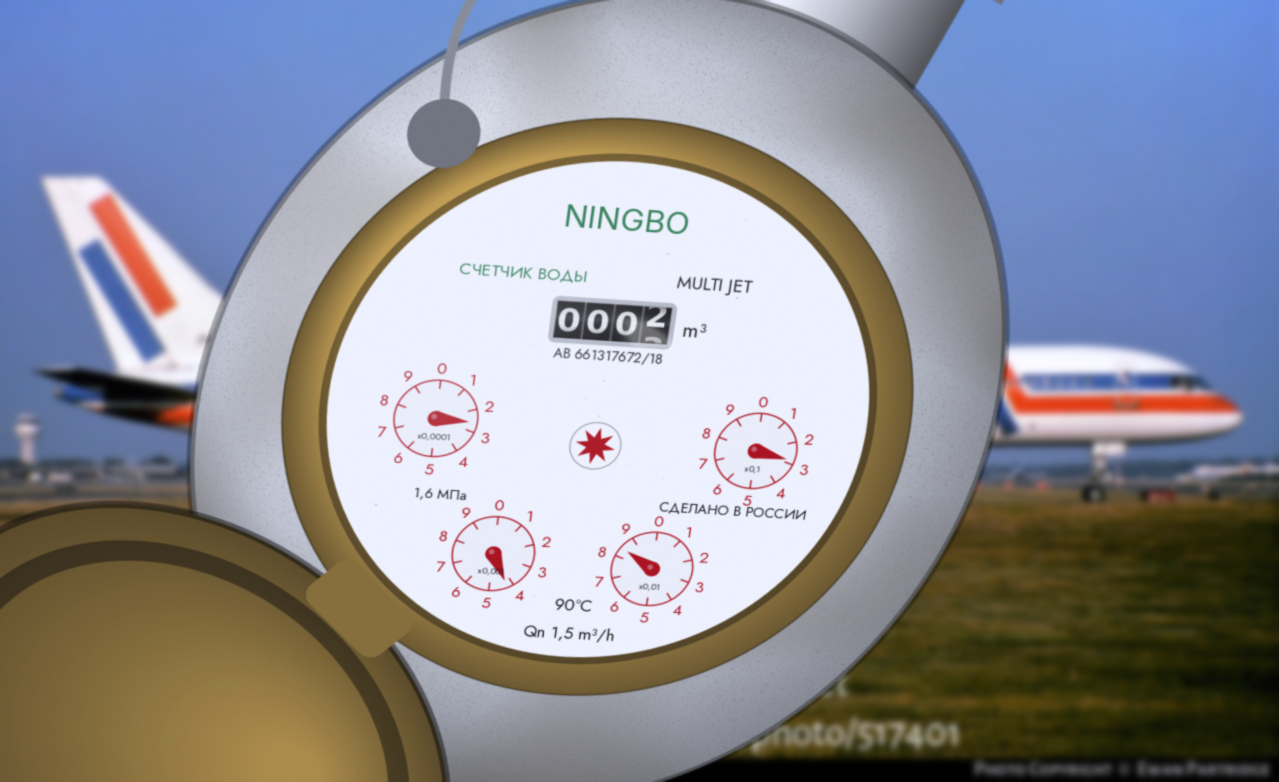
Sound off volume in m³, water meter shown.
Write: 2.2842 m³
